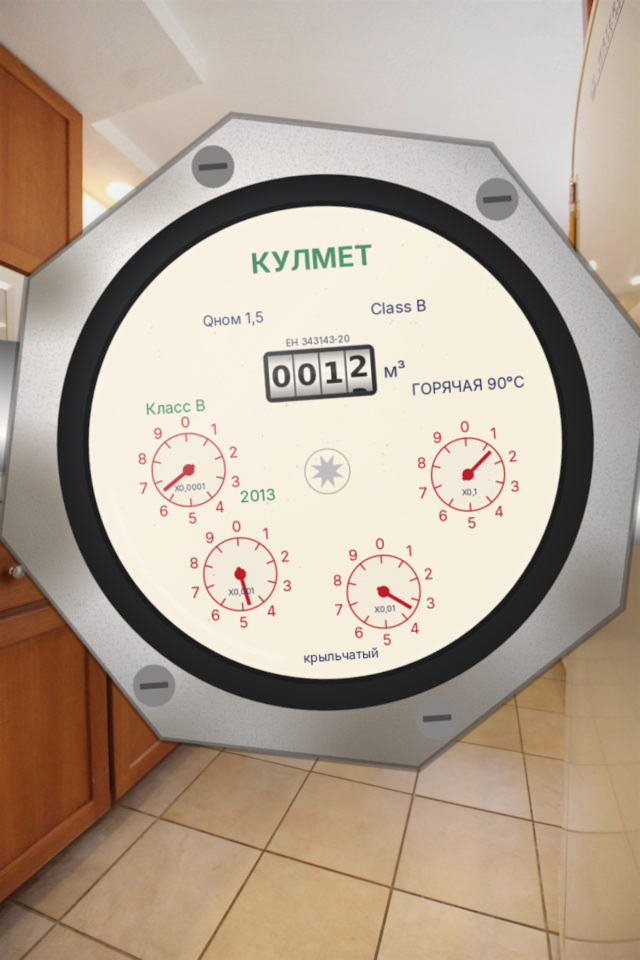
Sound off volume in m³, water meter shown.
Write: 12.1346 m³
